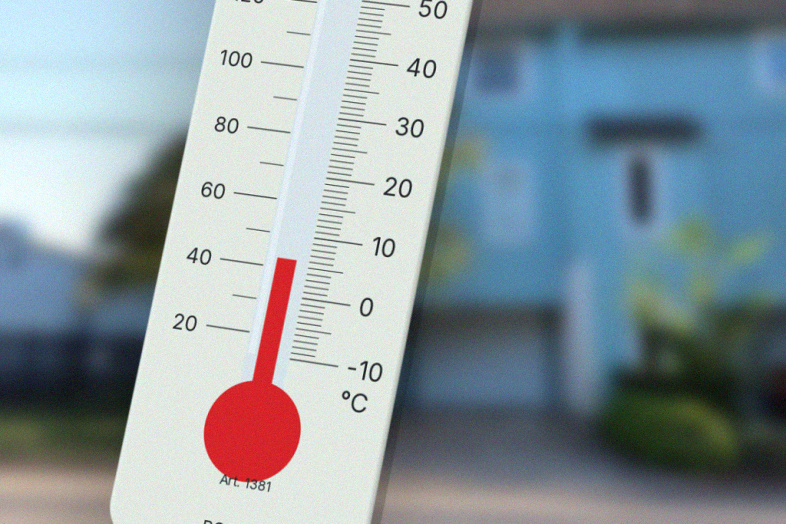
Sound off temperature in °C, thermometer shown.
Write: 6 °C
